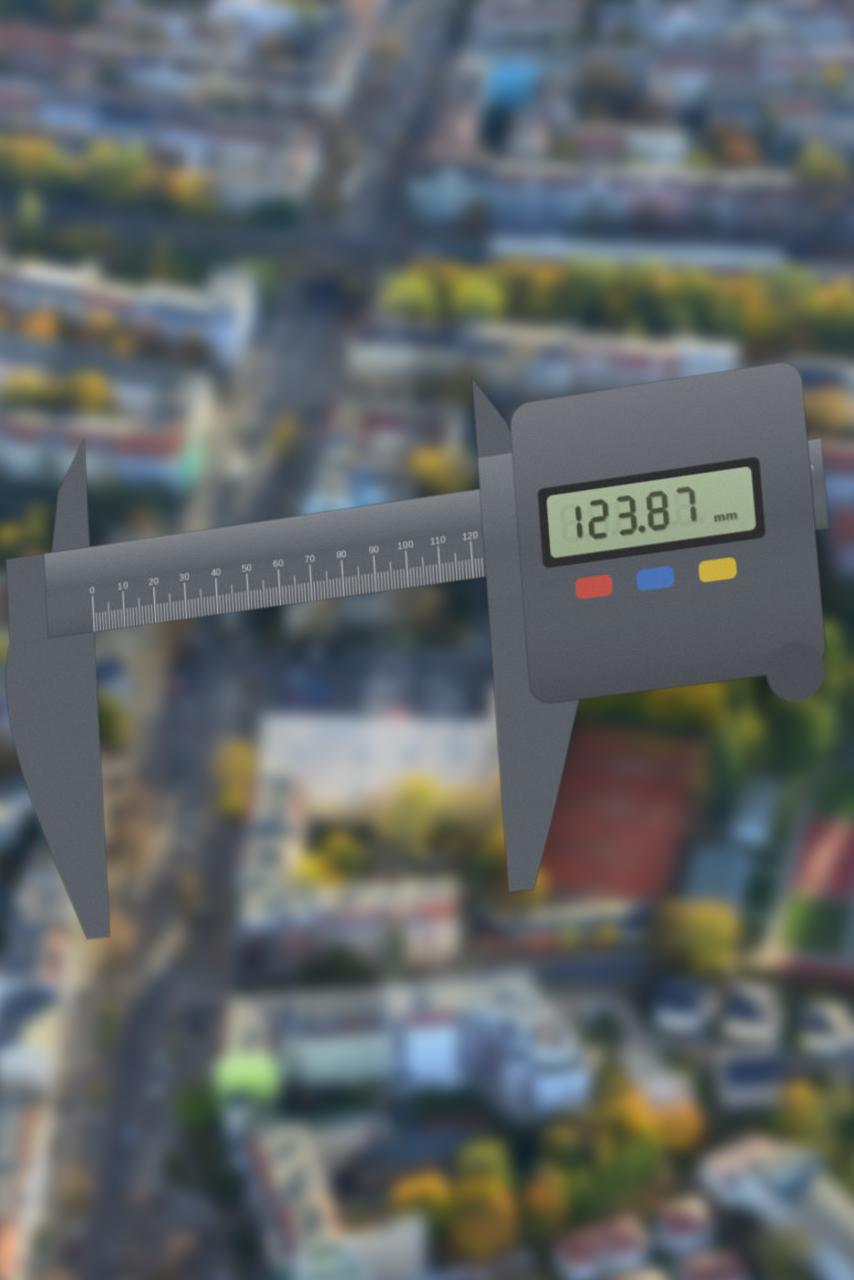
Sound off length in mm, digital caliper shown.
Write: 123.87 mm
